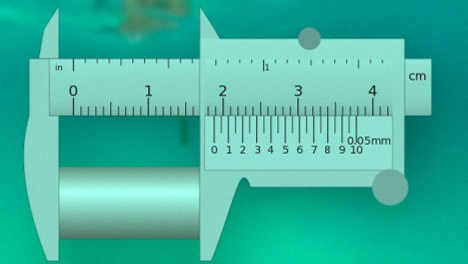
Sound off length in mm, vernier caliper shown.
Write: 18.8 mm
